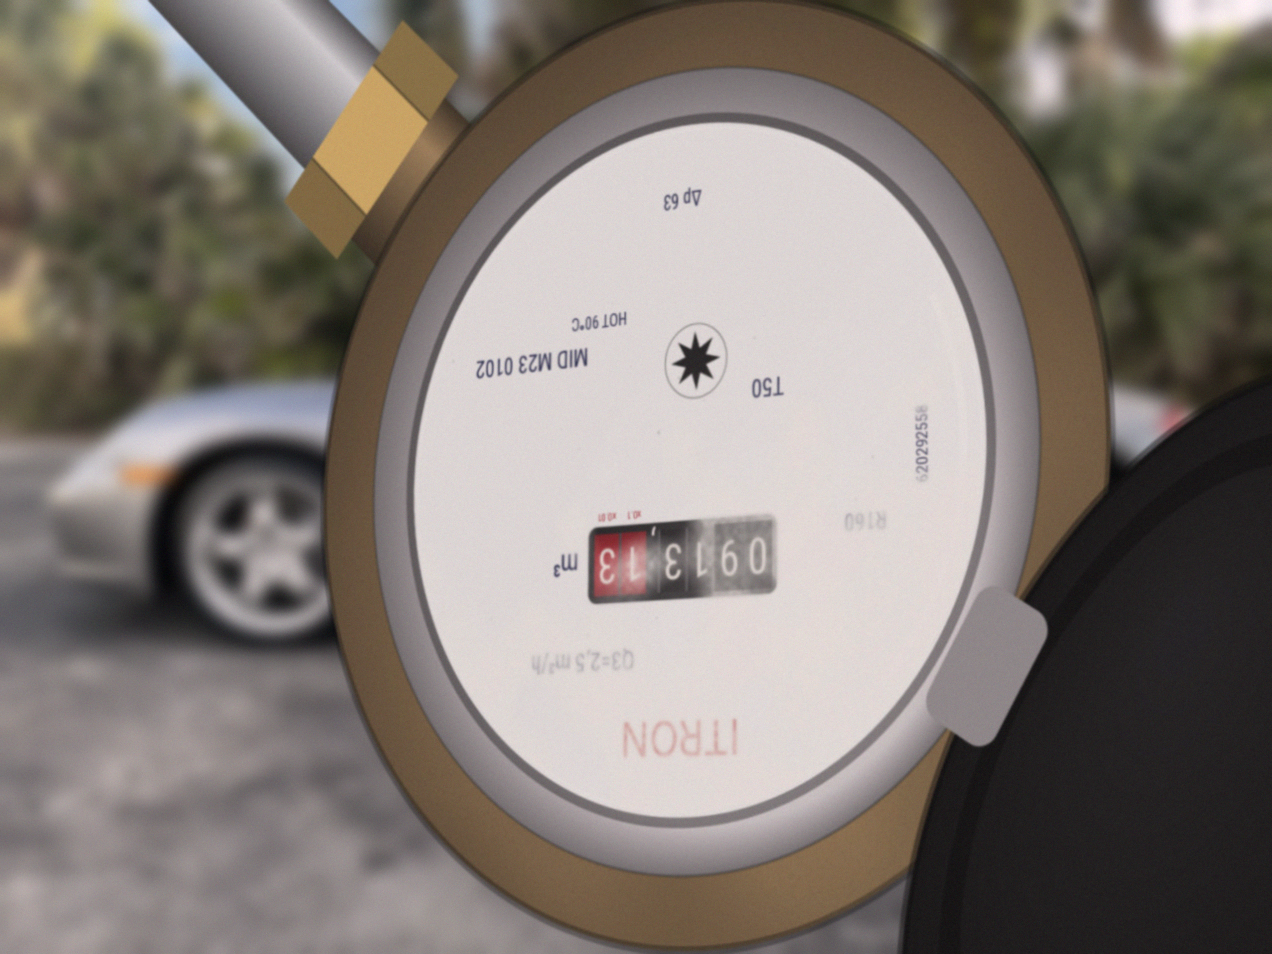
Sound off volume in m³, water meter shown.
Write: 913.13 m³
